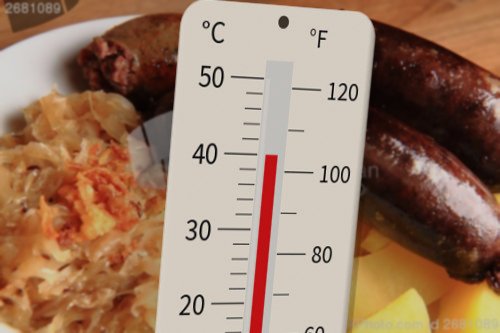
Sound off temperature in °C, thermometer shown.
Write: 40 °C
